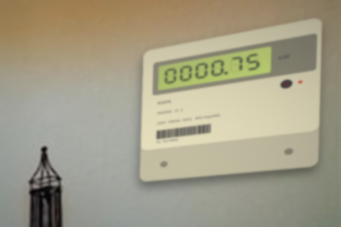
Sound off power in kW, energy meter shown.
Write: 0.75 kW
